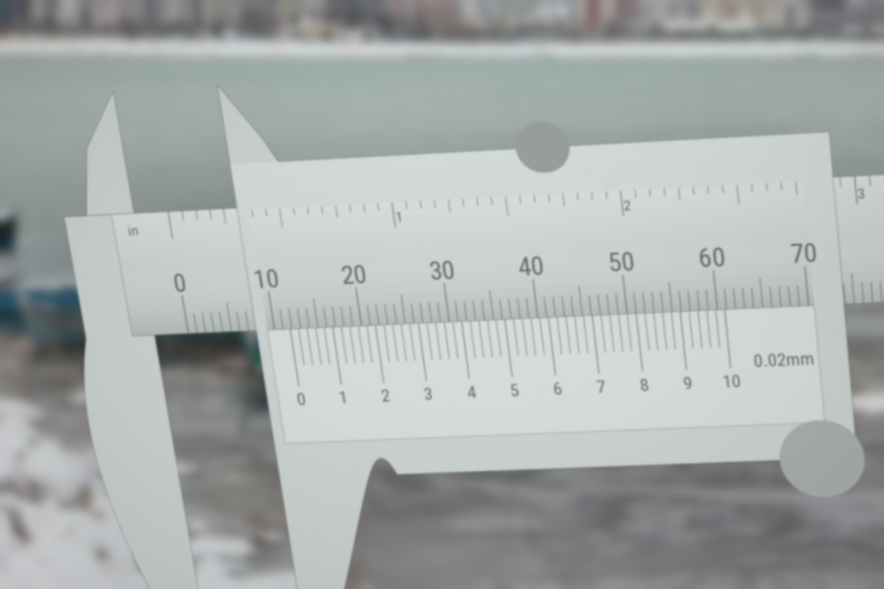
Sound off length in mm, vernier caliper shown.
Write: 11.8 mm
